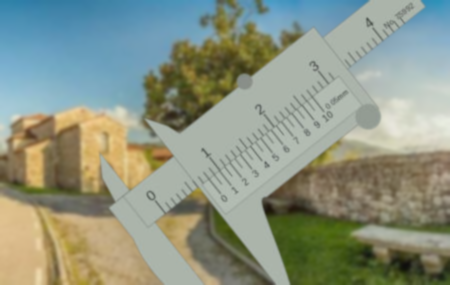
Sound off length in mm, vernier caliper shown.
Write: 8.0 mm
